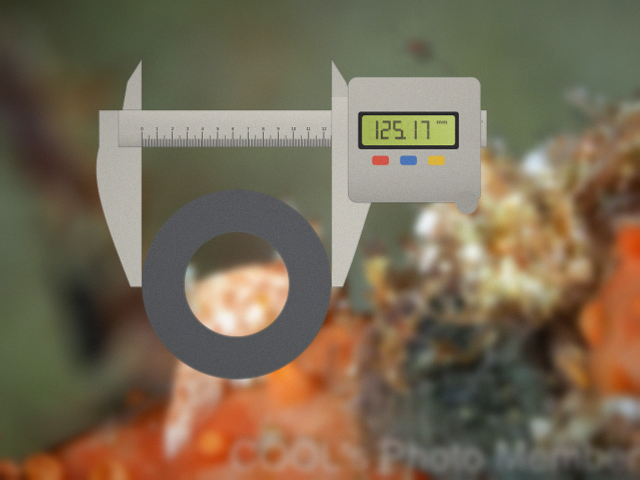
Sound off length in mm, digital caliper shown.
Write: 125.17 mm
